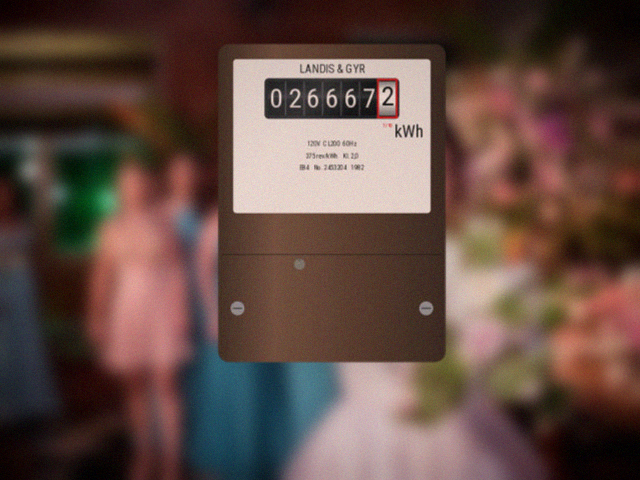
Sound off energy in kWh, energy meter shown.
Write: 26667.2 kWh
